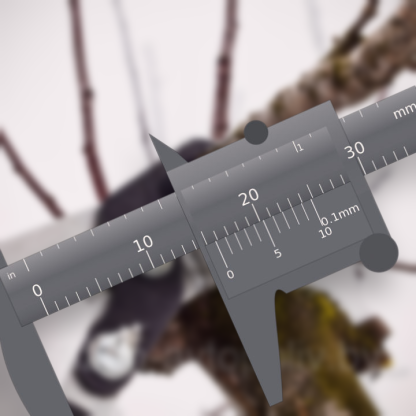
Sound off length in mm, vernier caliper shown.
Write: 15.8 mm
